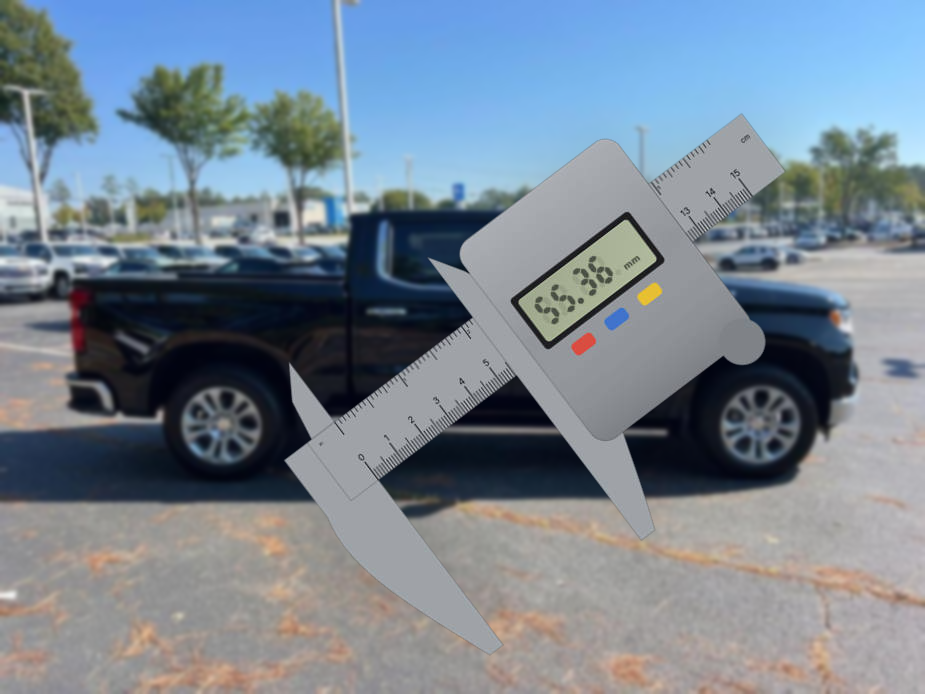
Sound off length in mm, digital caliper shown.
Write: 55.36 mm
